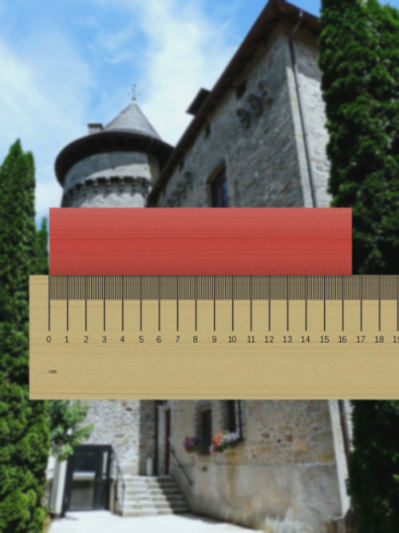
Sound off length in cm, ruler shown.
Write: 16.5 cm
